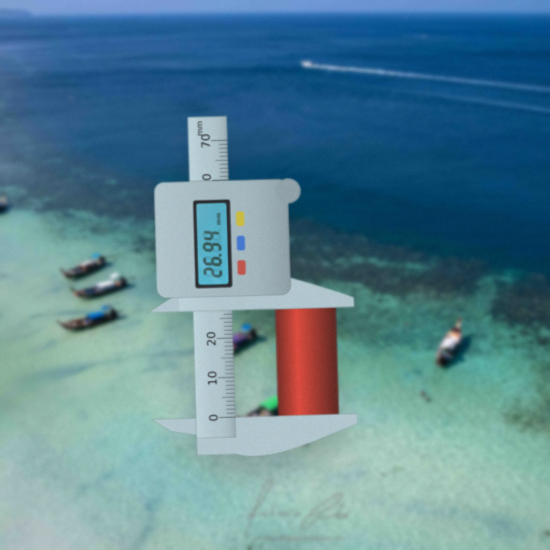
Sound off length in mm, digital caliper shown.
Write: 26.94 mm
